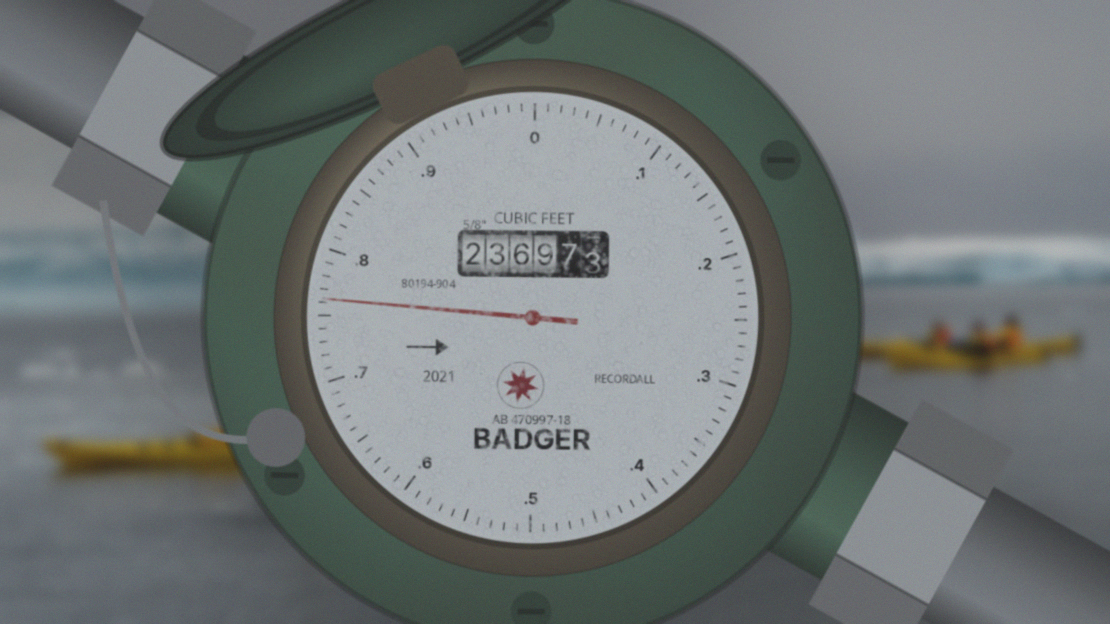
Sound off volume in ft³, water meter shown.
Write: 236972.76 ft³
